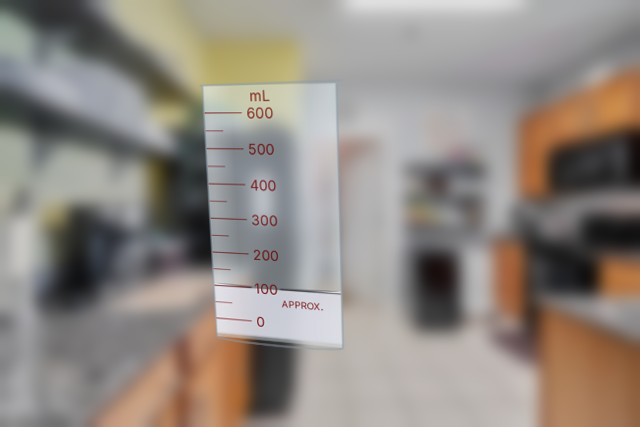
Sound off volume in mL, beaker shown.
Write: 100 mL
